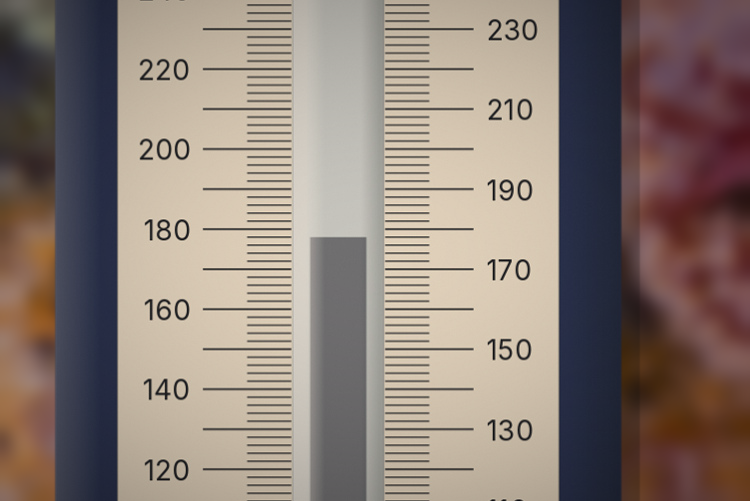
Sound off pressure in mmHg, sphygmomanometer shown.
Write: 178 mmHg
